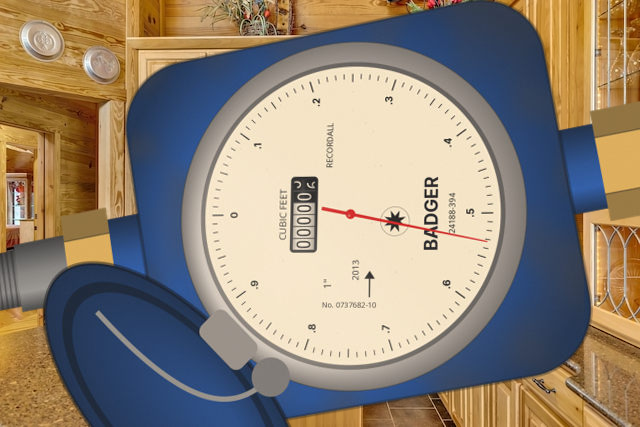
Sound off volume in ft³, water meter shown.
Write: 5.53 ft³
